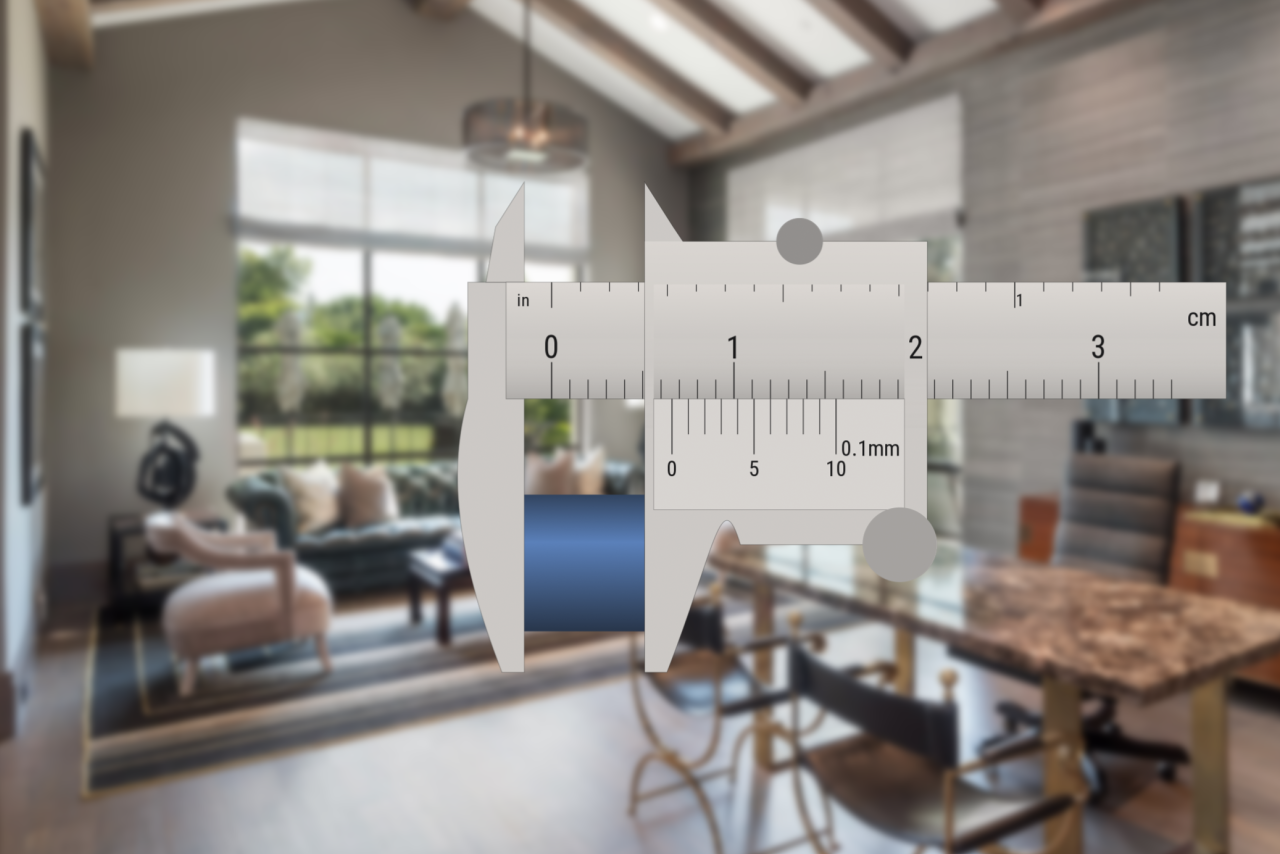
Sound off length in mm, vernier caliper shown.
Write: 6.6 mm
